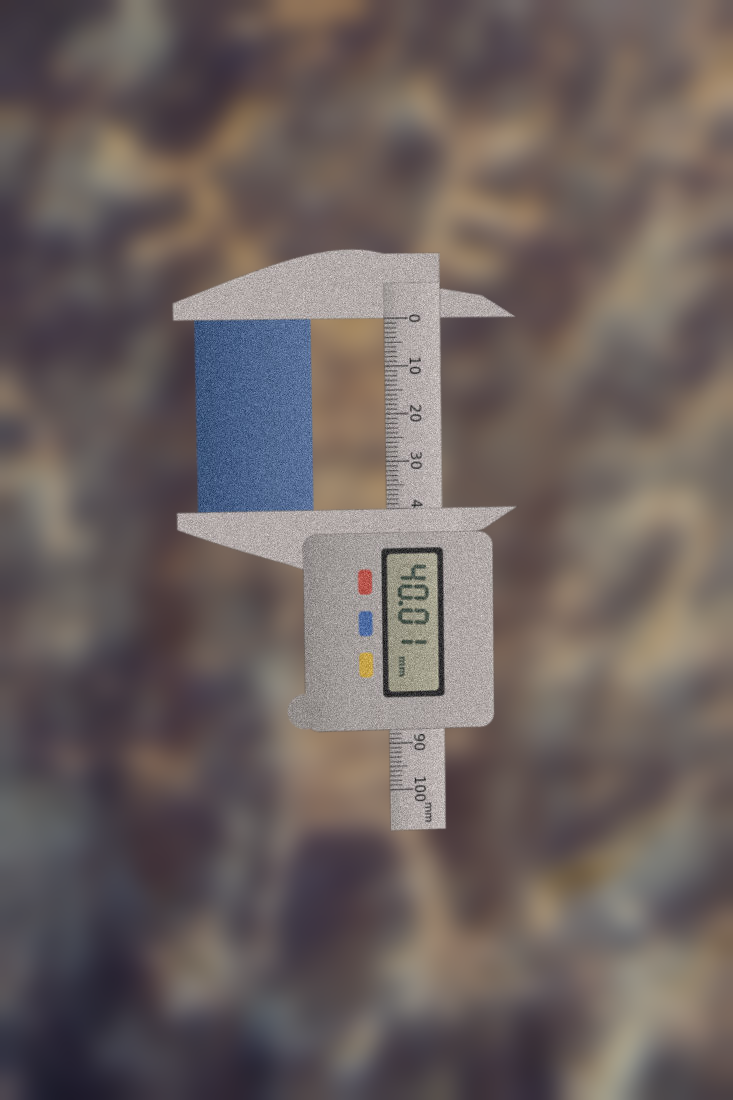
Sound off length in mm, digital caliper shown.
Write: 40.01 mm
